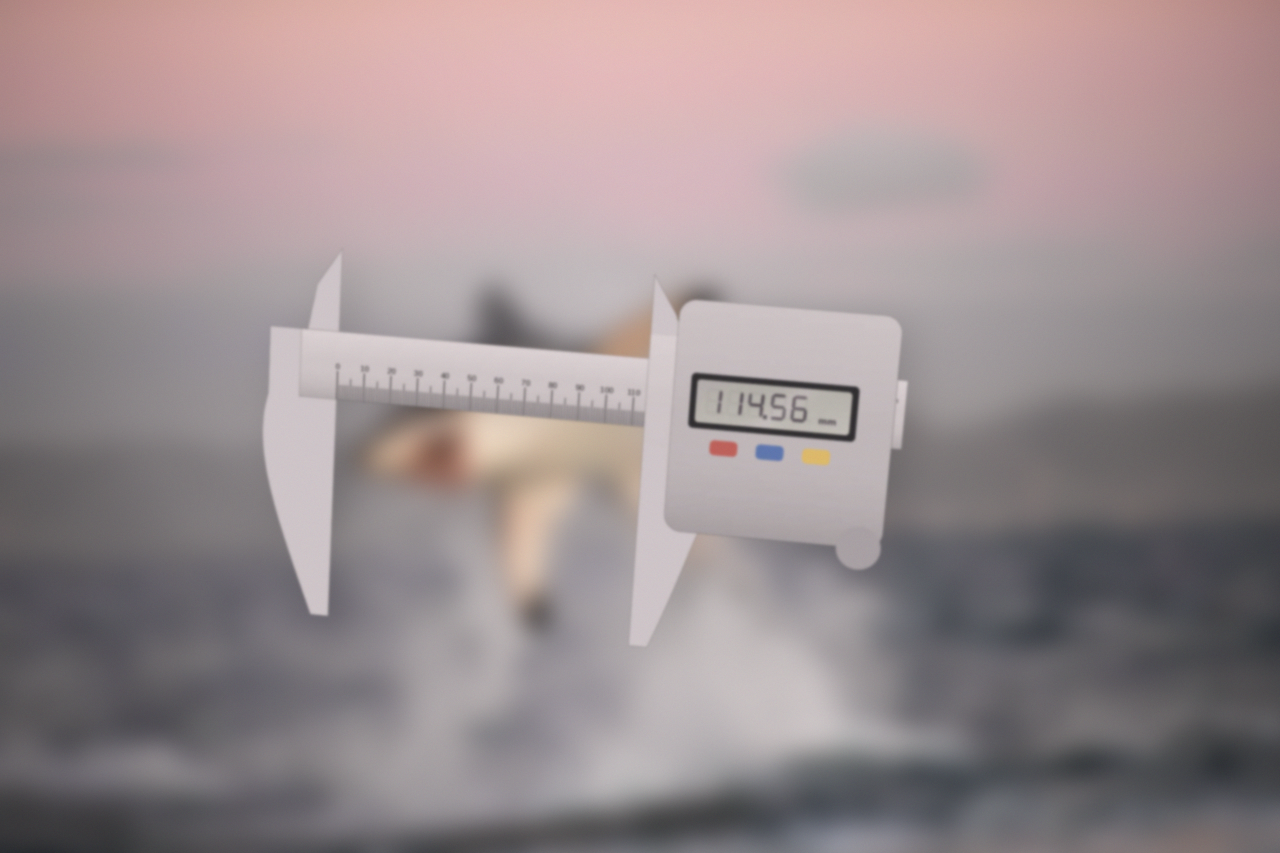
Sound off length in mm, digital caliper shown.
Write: 114.56 mm
